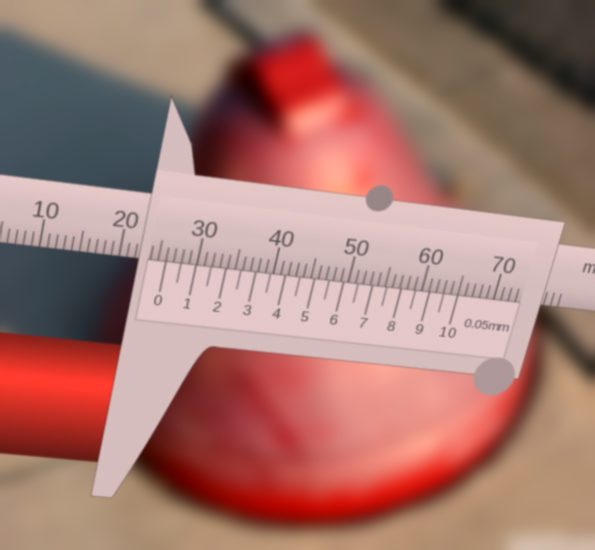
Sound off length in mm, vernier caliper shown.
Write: 26.0 mm
